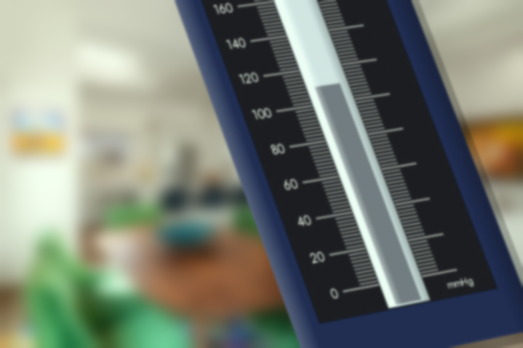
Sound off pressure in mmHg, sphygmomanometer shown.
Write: 110 mmHg
